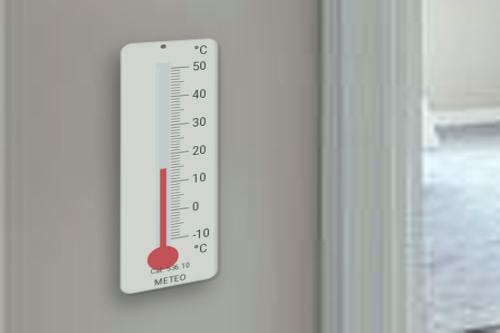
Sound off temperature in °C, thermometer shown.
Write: 15 °C
